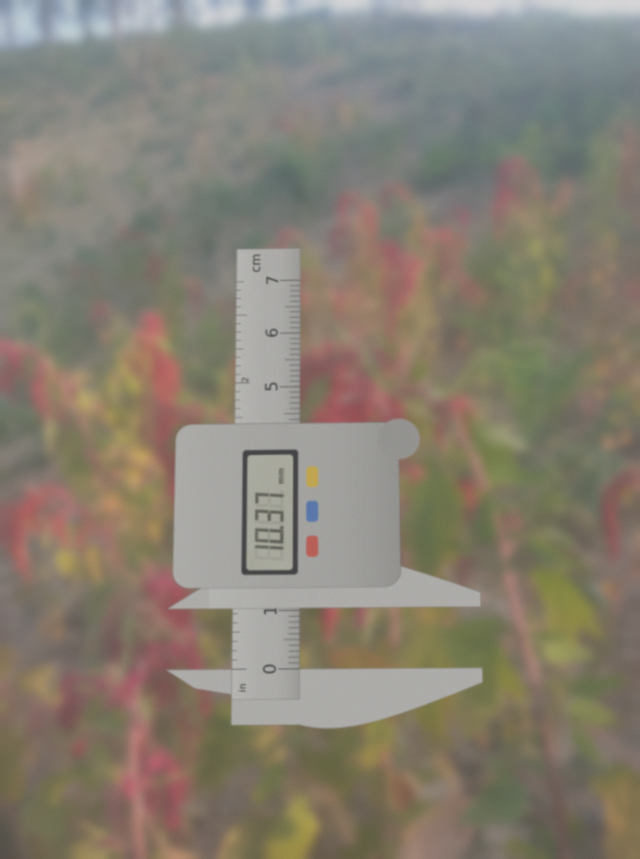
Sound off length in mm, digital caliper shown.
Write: 10.37 mm
